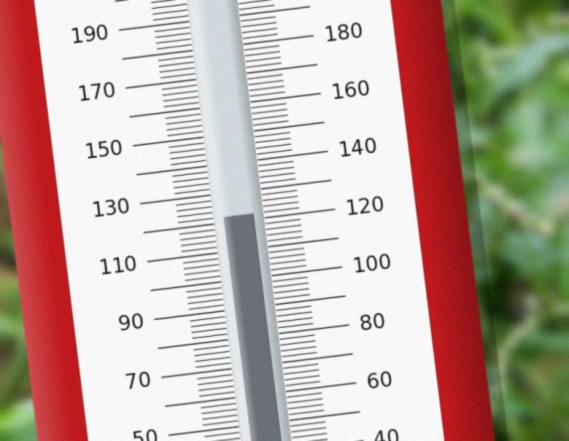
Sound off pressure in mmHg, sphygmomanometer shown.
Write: 122 mmHg
